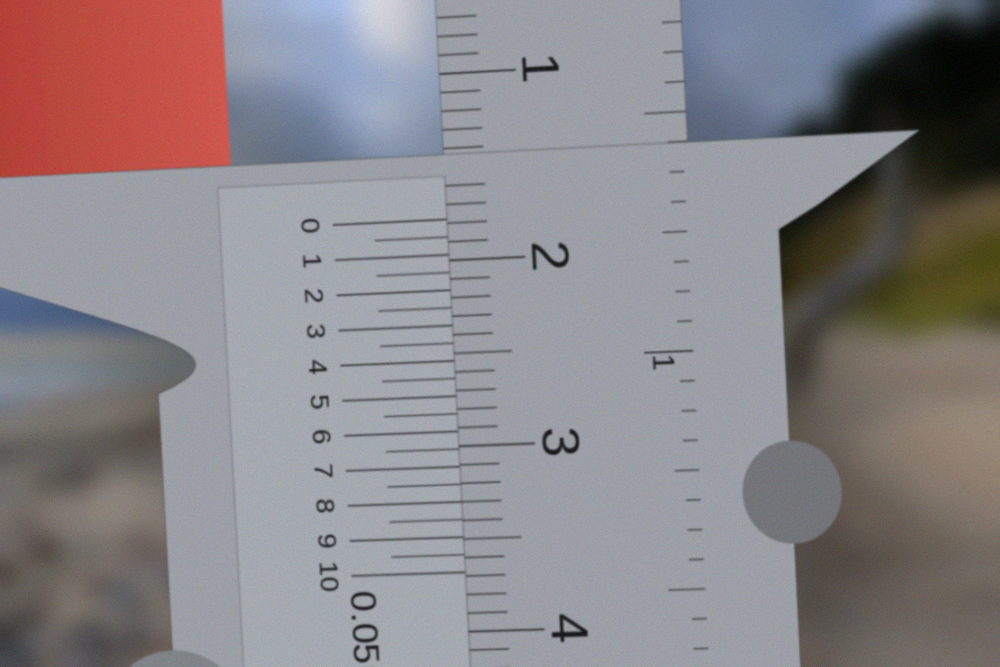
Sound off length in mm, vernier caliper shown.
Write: 17.8 mm
